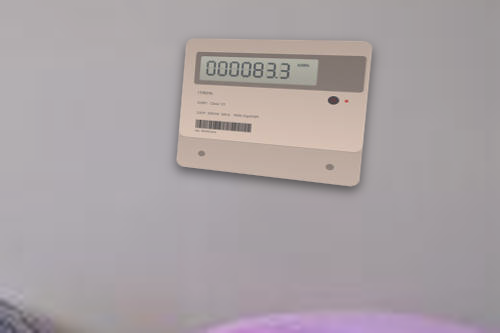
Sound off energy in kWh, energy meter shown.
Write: 83.3 kWh
